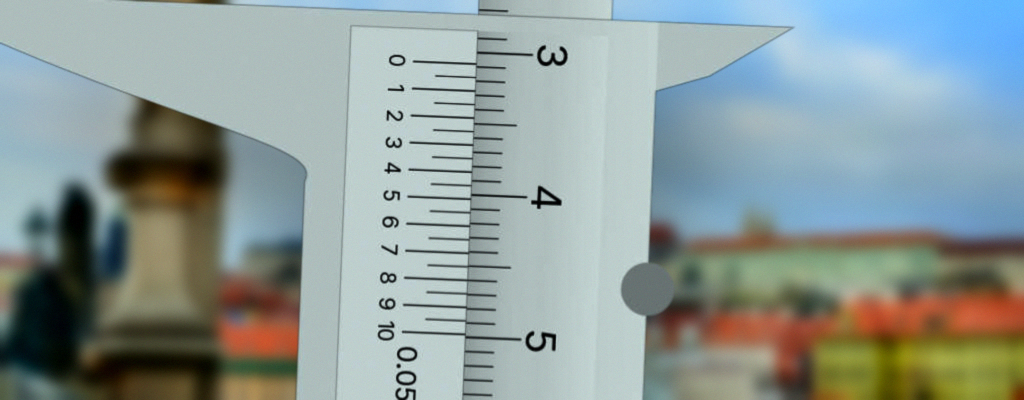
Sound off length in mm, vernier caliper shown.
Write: 30.8 mm
